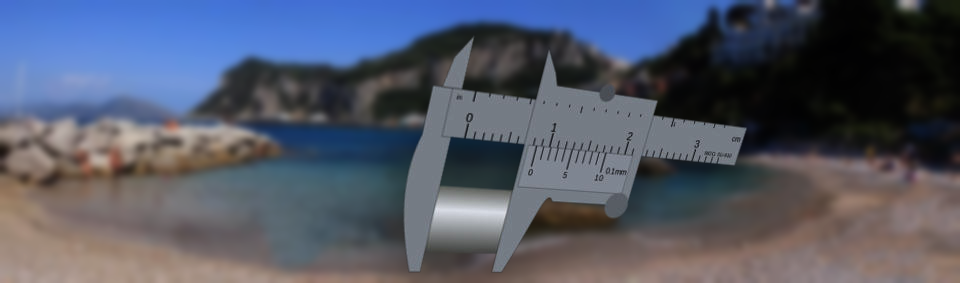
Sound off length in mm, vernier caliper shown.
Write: 8.4 mm
